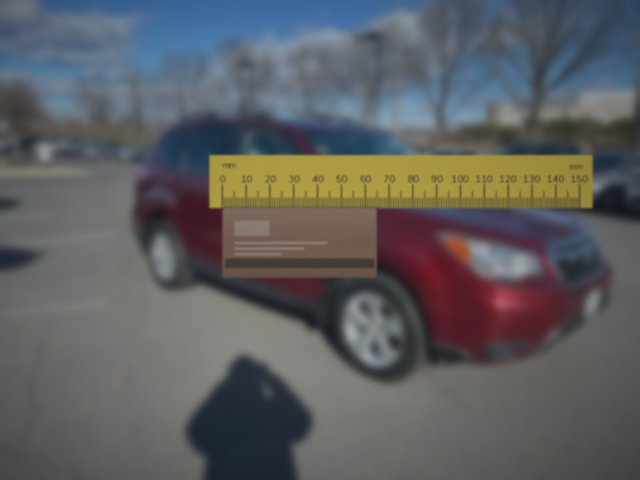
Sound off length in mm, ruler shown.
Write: 65 mm
